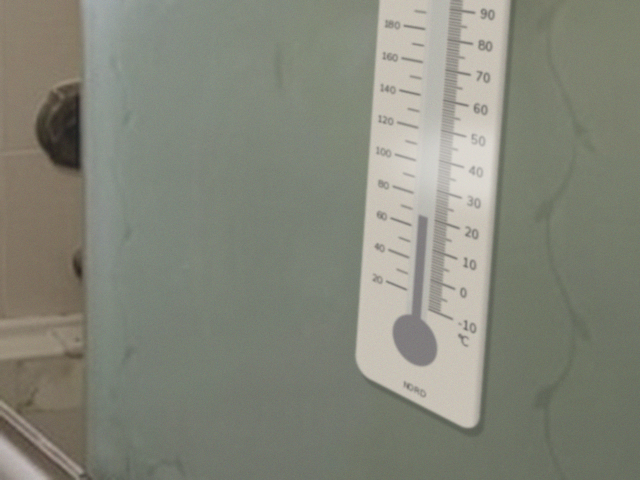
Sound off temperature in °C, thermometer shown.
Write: 20 °C
